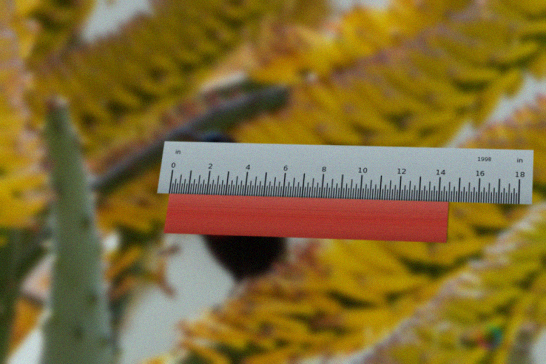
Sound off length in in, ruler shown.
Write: 14.5 in
